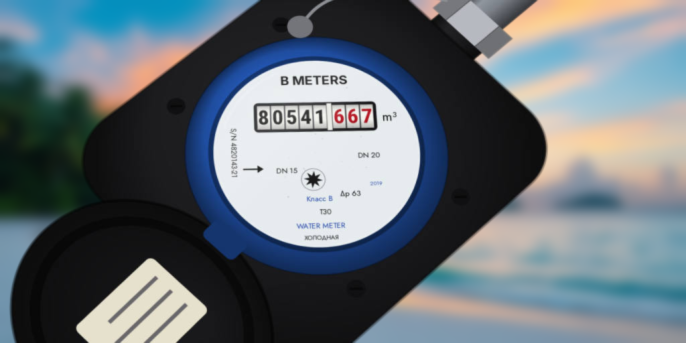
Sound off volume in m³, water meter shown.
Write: 80541.667 m³
